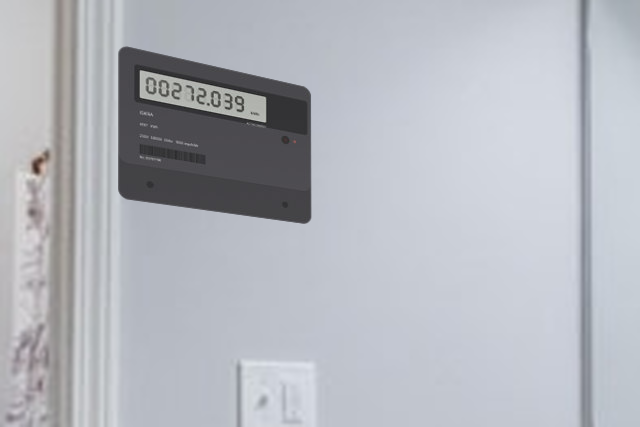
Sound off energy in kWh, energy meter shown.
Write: 272.039 kWh
